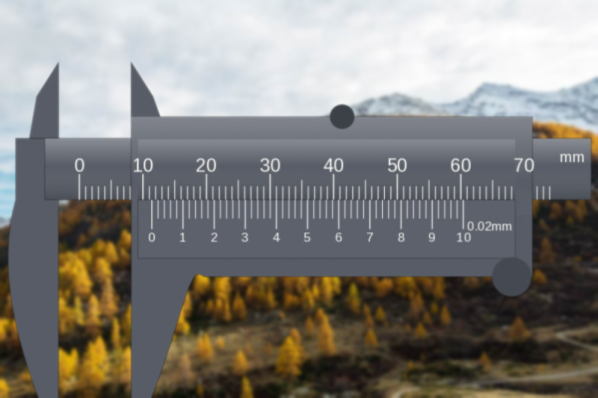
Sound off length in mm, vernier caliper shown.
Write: 11.4 mm
